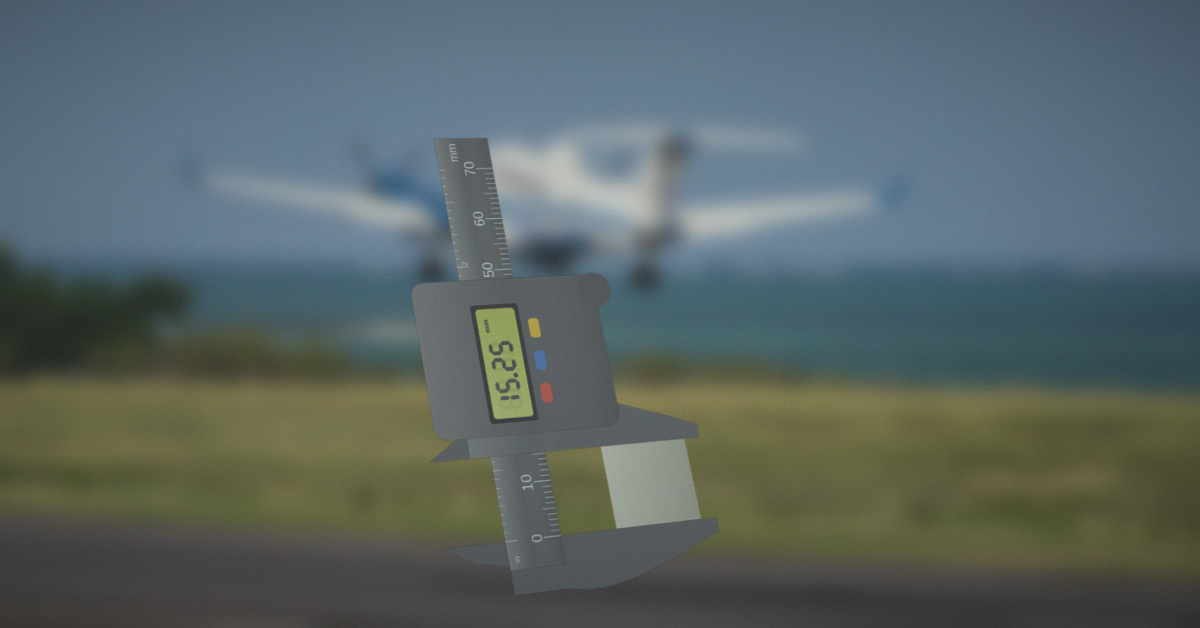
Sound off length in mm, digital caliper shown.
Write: 15.25 mm
